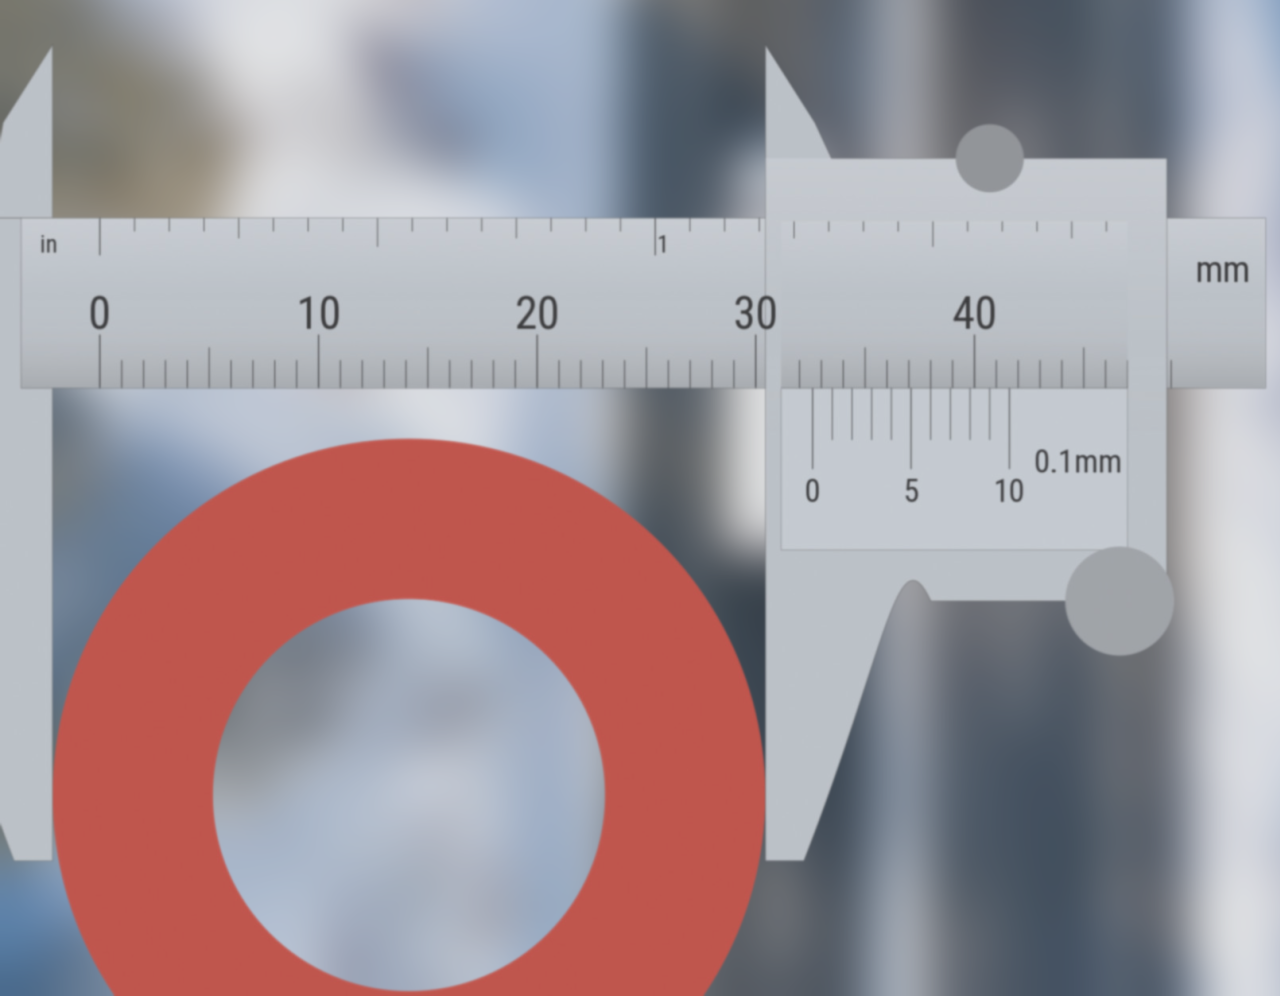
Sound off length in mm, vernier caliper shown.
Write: 32.6 mm
